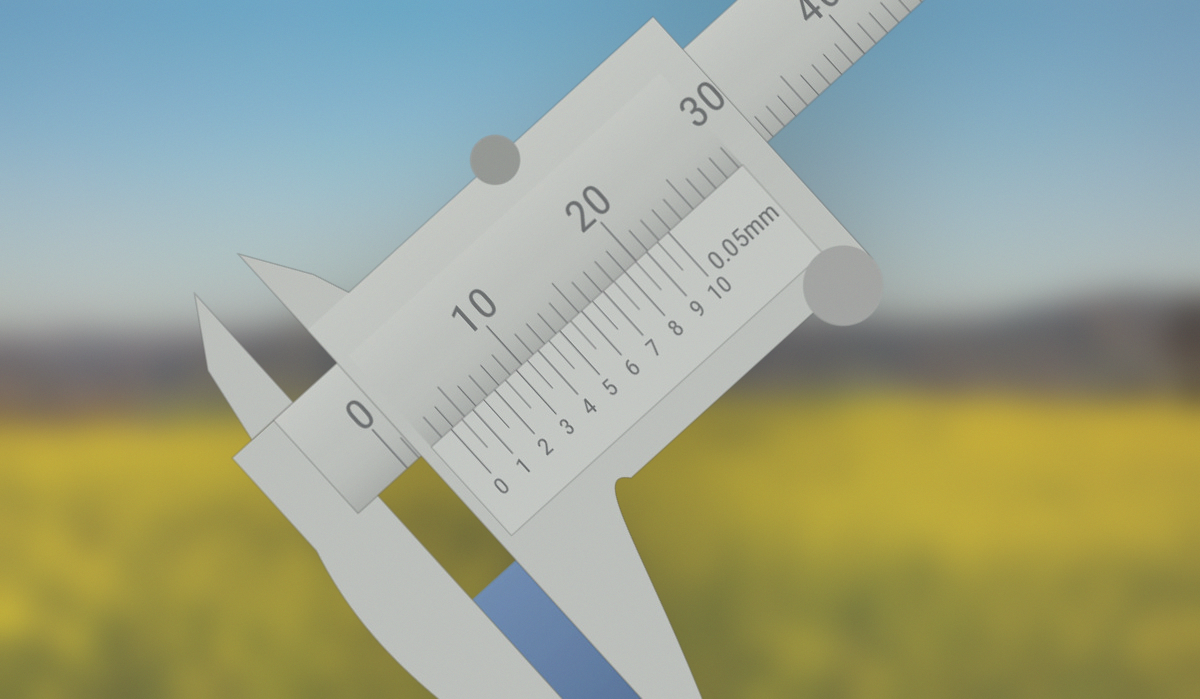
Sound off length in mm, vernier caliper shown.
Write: 3.8 mm
